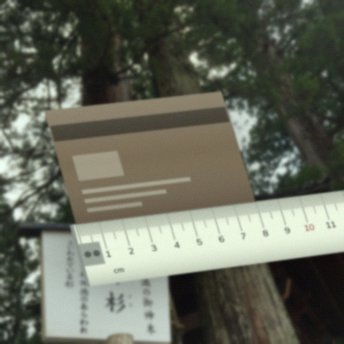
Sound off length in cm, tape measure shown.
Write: 8 cm
